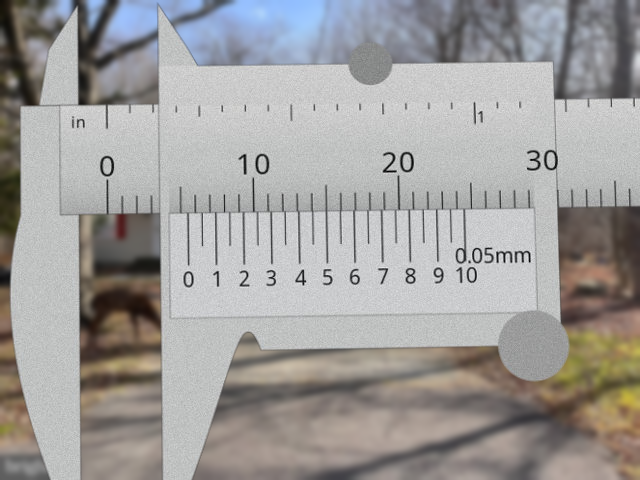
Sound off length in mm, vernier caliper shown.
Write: 5.5 mm
